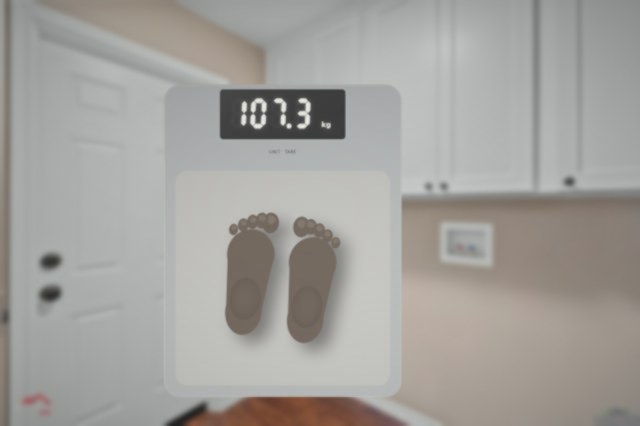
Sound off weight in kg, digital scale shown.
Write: 107.3 kg
